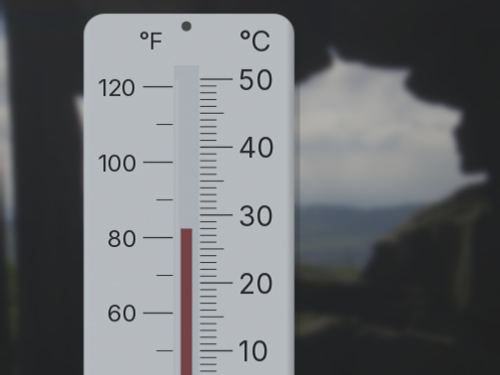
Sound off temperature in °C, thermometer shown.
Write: 28 °C
